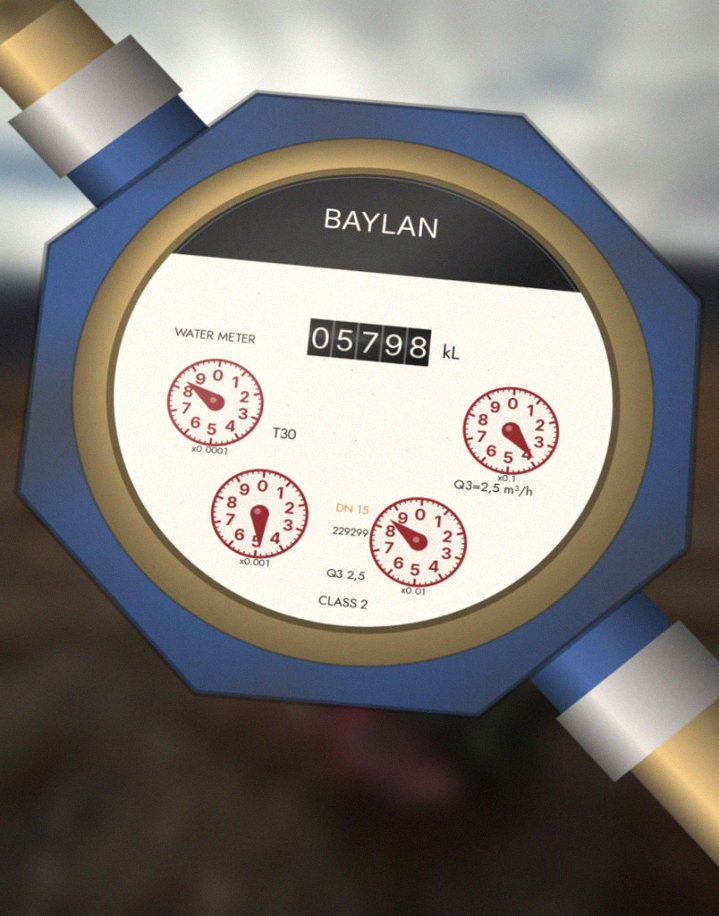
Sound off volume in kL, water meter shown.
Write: 5798.3848 kL
